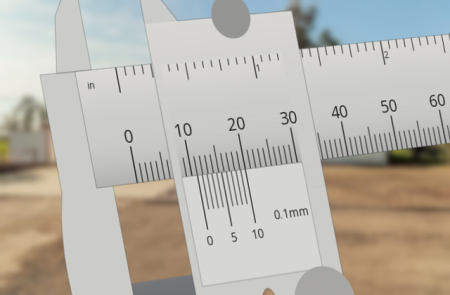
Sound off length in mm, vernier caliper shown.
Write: 11.0 mm
